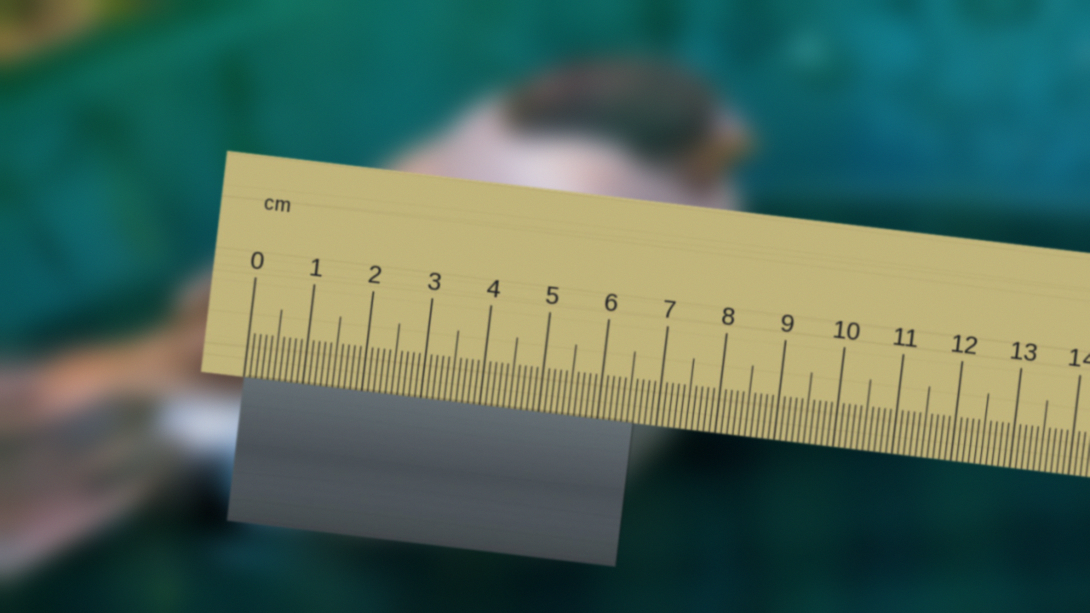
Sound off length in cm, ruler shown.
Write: 6.6 cm
